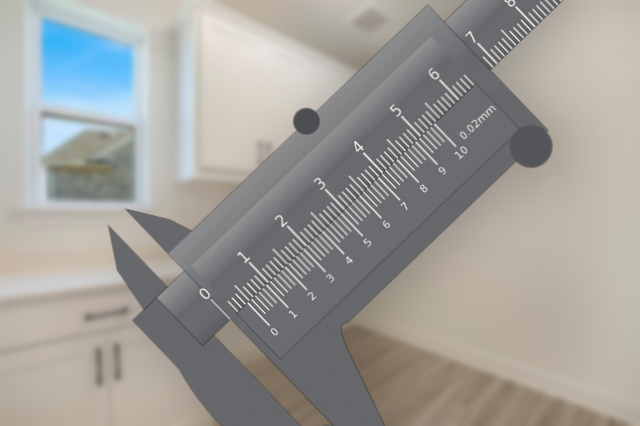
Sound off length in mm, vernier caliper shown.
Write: 4.5 mm
